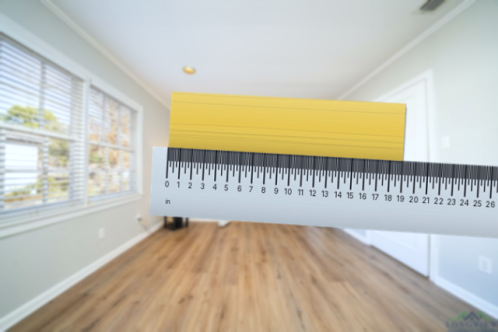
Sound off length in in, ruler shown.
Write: 19 in
